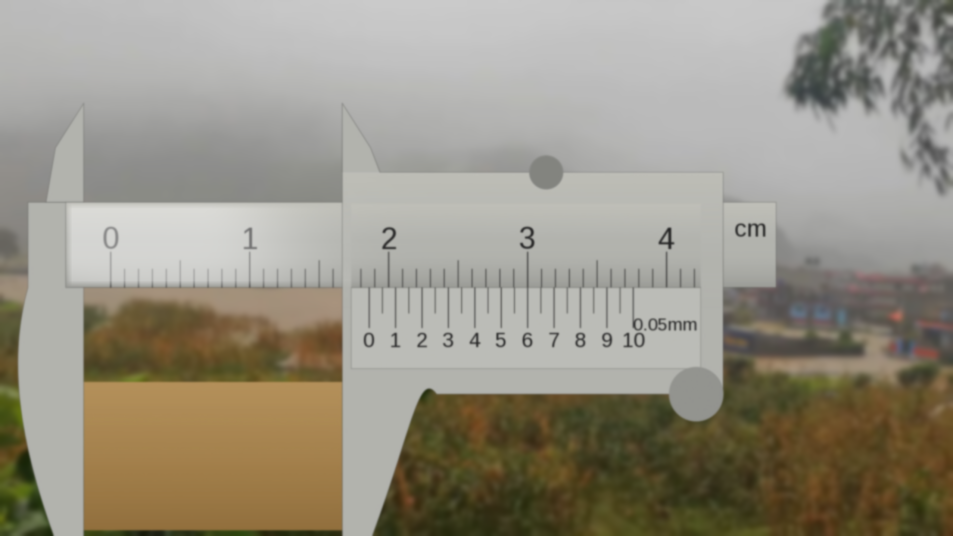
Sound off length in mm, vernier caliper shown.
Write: 18.6 mm
